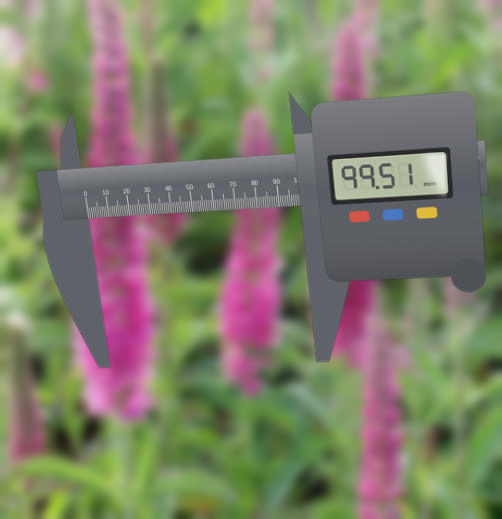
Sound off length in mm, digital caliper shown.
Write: 99.51 mm
